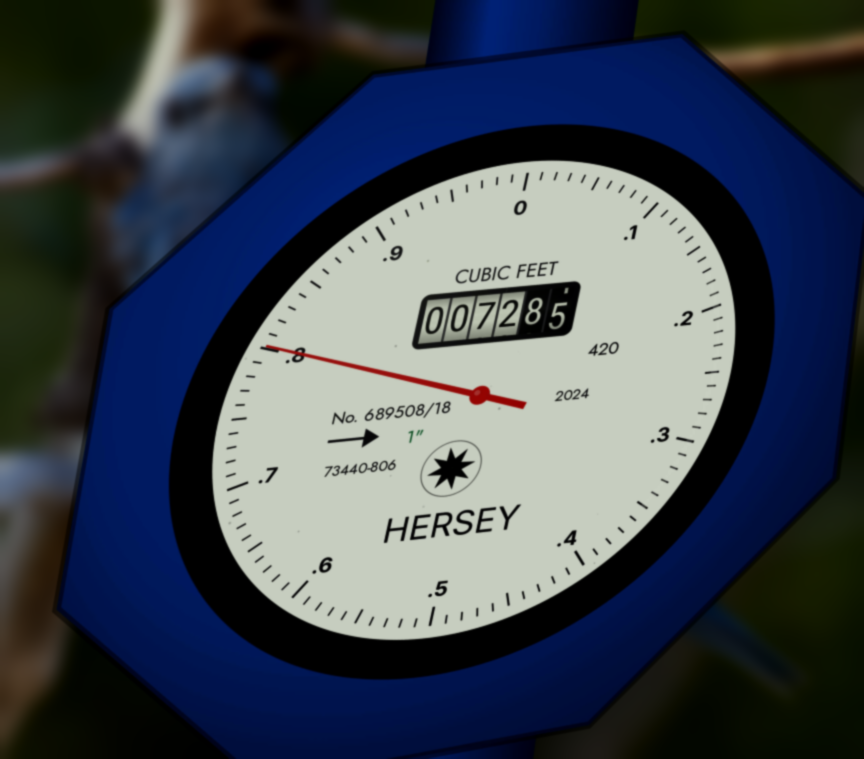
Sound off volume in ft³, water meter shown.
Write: 7284.80 ft³
